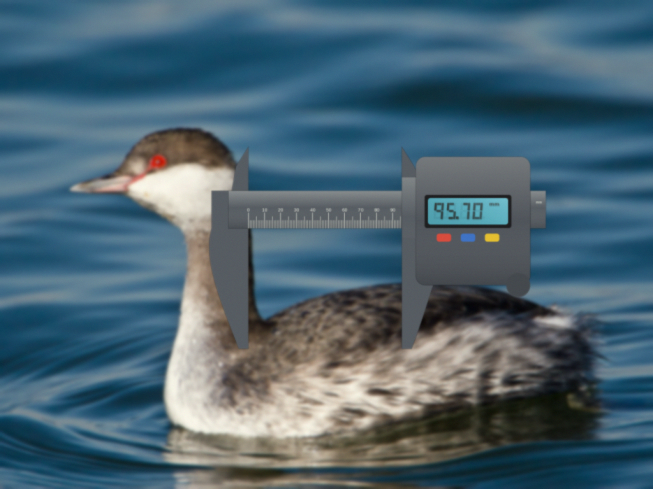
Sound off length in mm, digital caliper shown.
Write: 95.70 mm
